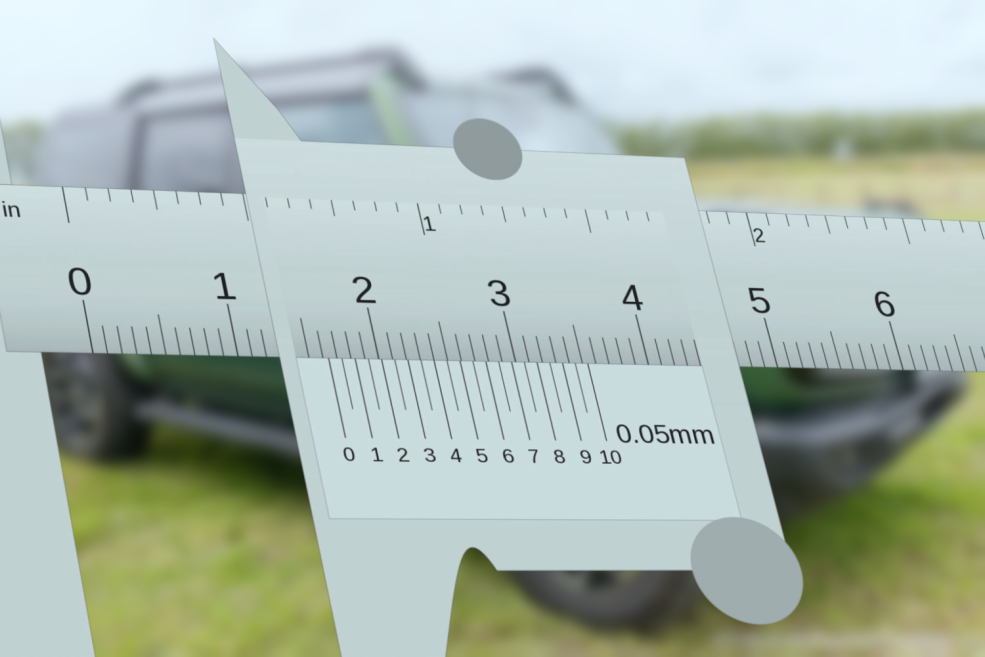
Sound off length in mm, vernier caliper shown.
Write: 16.4 mm
